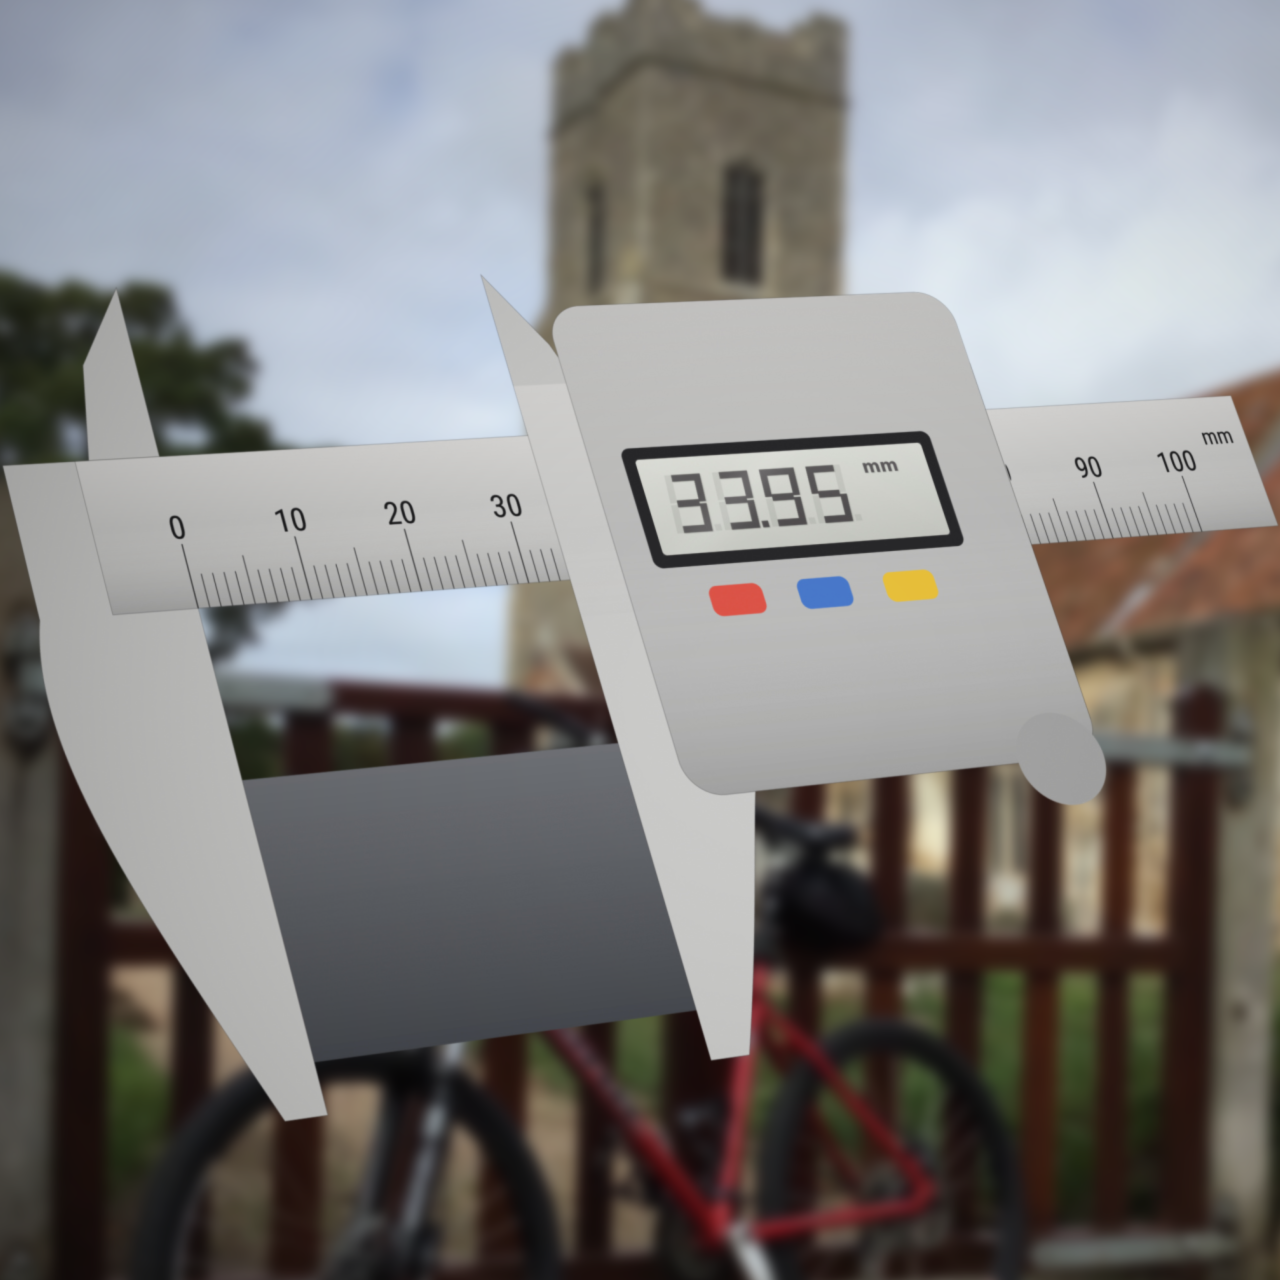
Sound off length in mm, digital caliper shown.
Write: 33.95 mm
